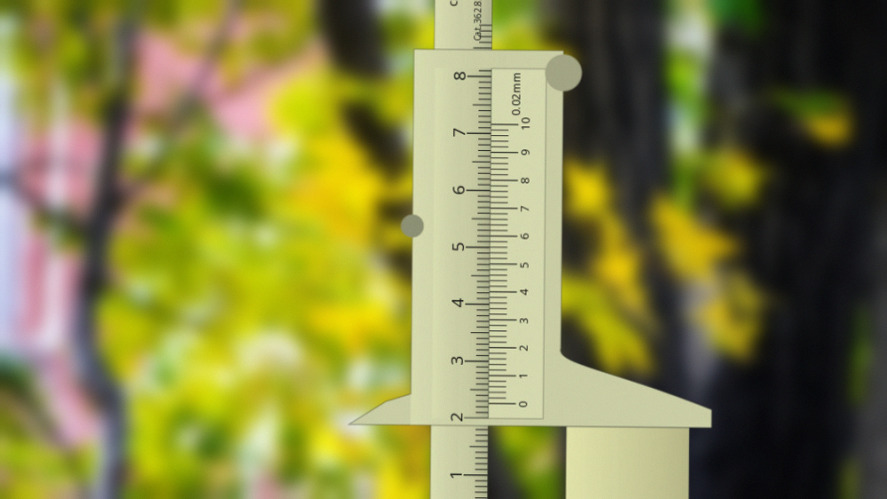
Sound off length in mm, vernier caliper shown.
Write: 22.6 mm
